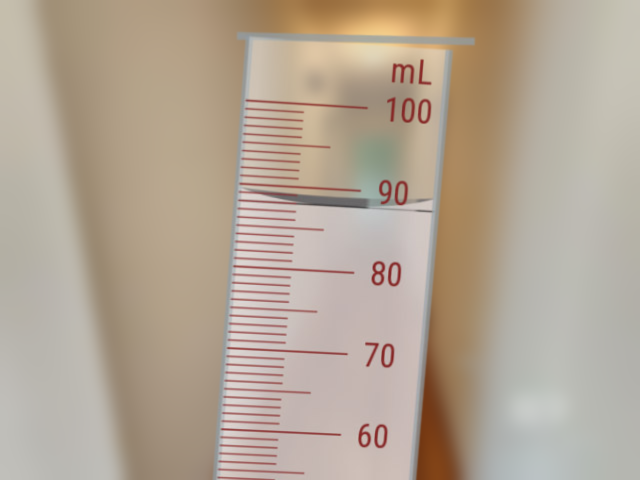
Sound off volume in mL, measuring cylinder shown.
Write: 88 mL
